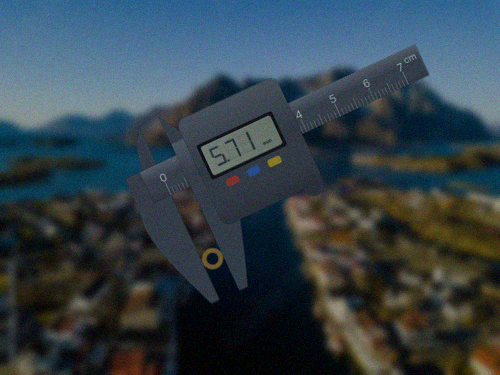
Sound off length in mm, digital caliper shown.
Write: 5.71 mm
